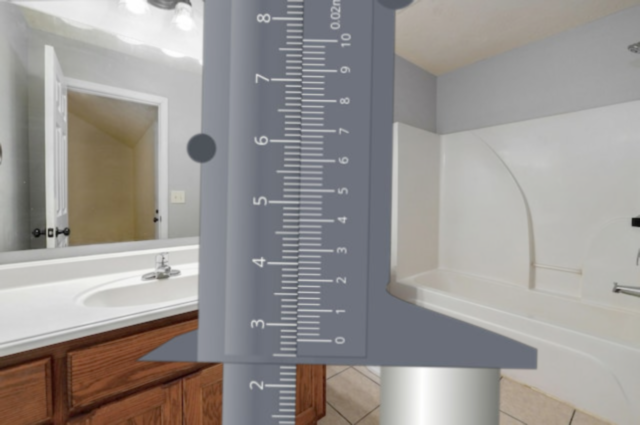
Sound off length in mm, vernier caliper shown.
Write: 27.5 mm
